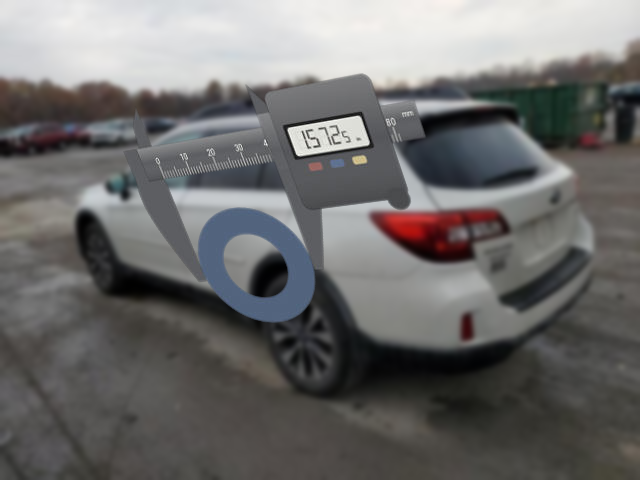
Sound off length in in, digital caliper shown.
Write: 1.5725 in
